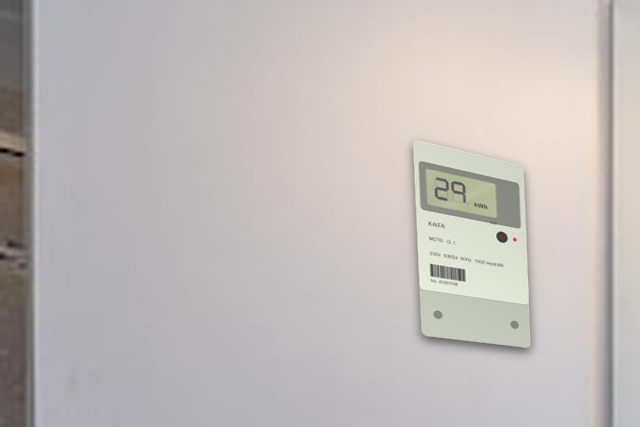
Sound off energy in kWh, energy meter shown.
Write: 29 kWh
